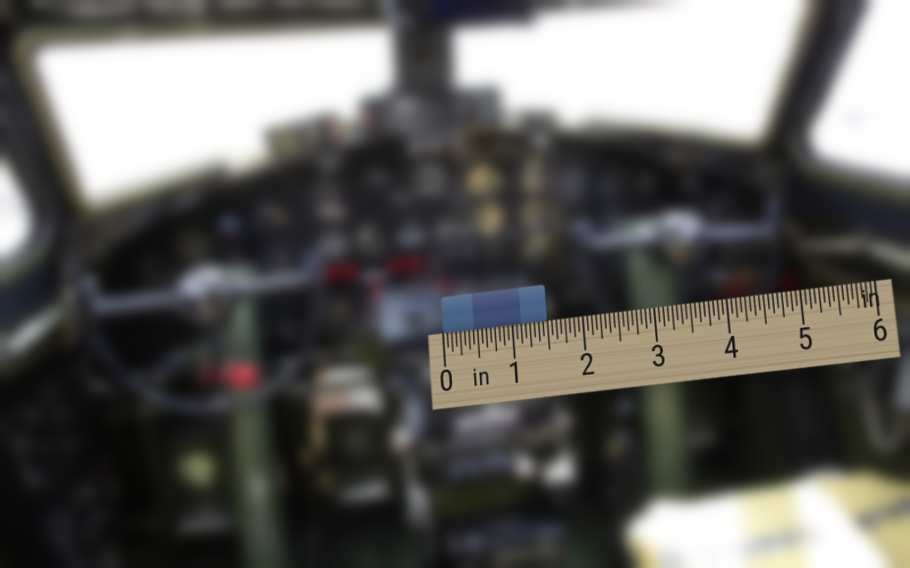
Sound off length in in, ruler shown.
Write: 1.5 in
